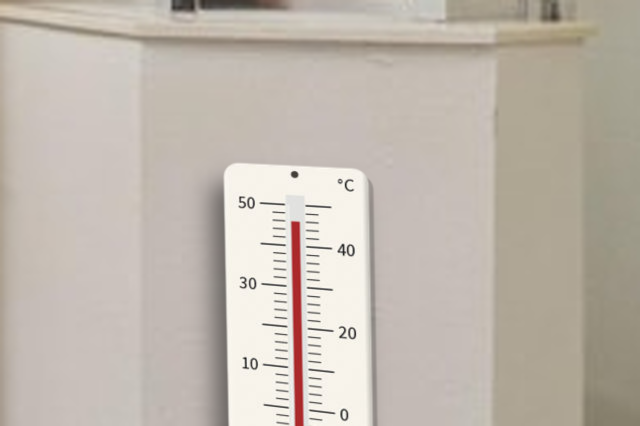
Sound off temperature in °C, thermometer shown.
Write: 46 °C
